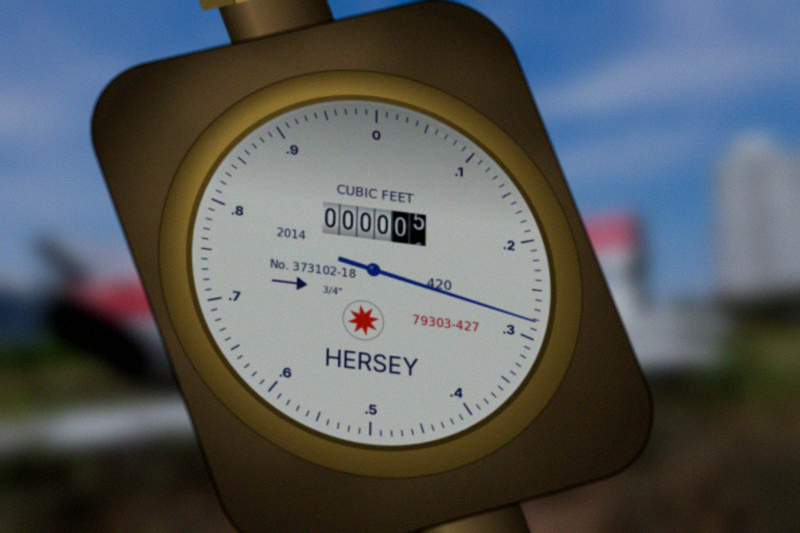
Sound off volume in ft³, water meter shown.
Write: 5.28 ft³
